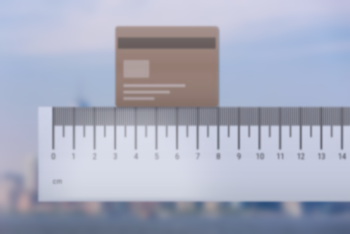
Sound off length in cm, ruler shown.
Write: 5 cm
